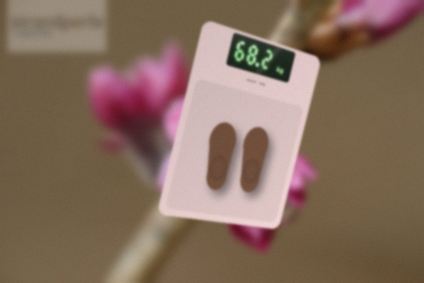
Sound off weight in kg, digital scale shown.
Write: 68.2 kg
